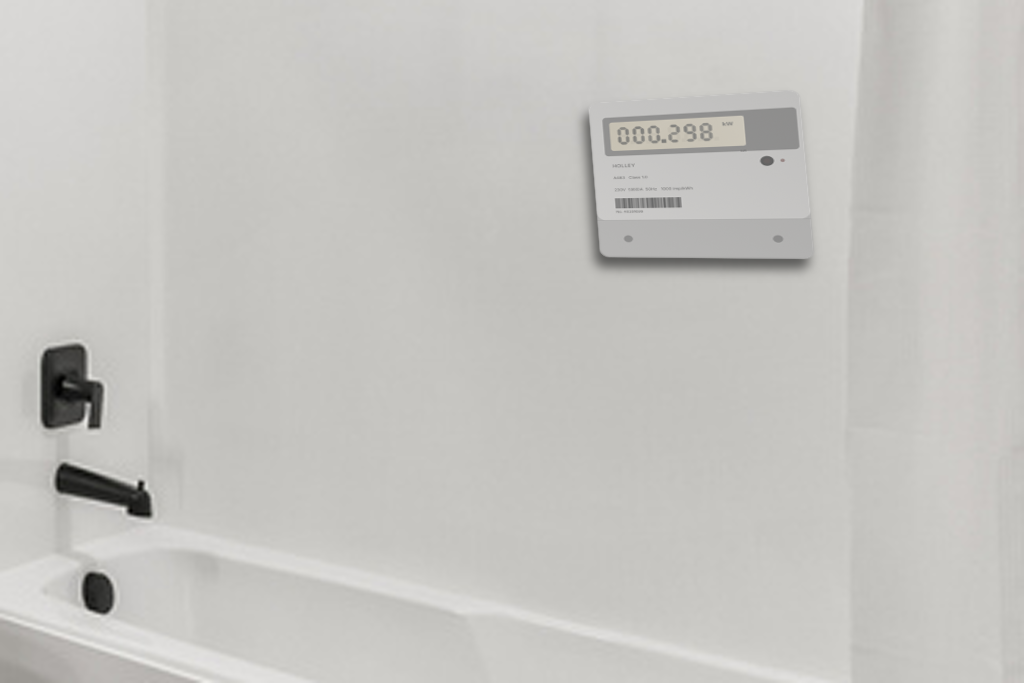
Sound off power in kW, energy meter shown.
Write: 0.298 kW
